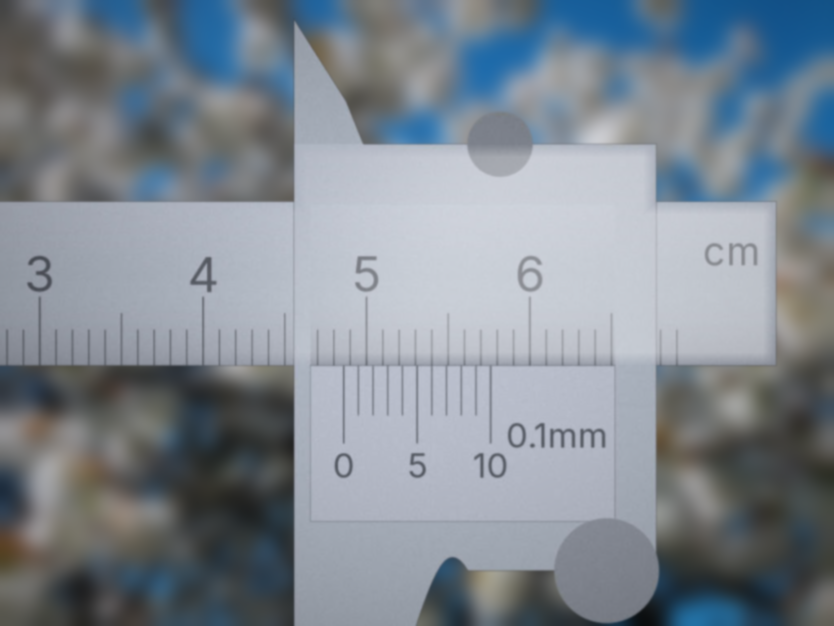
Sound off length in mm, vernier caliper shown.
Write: 48.6 mm
